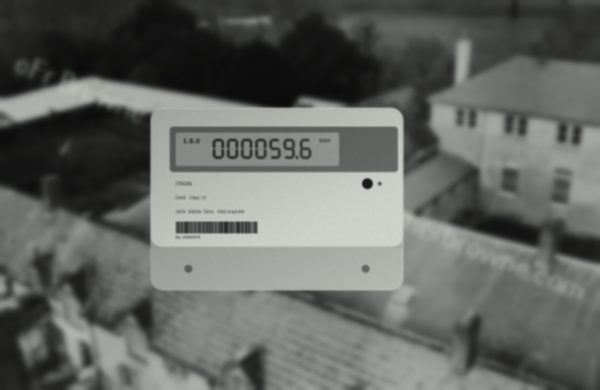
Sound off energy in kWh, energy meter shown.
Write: 59.6 kWh
